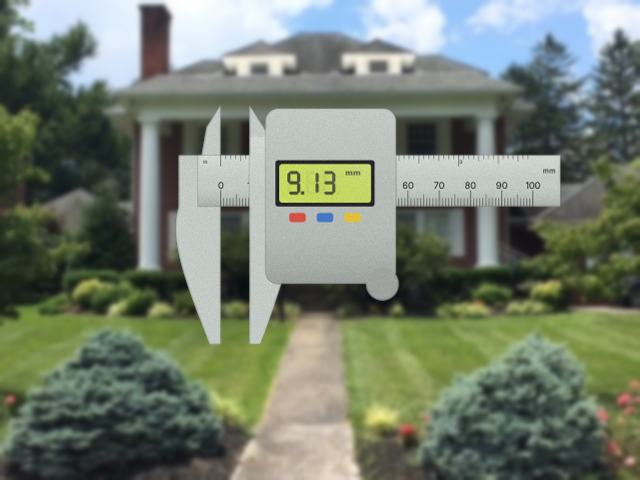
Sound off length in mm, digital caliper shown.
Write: 9.13 mm
